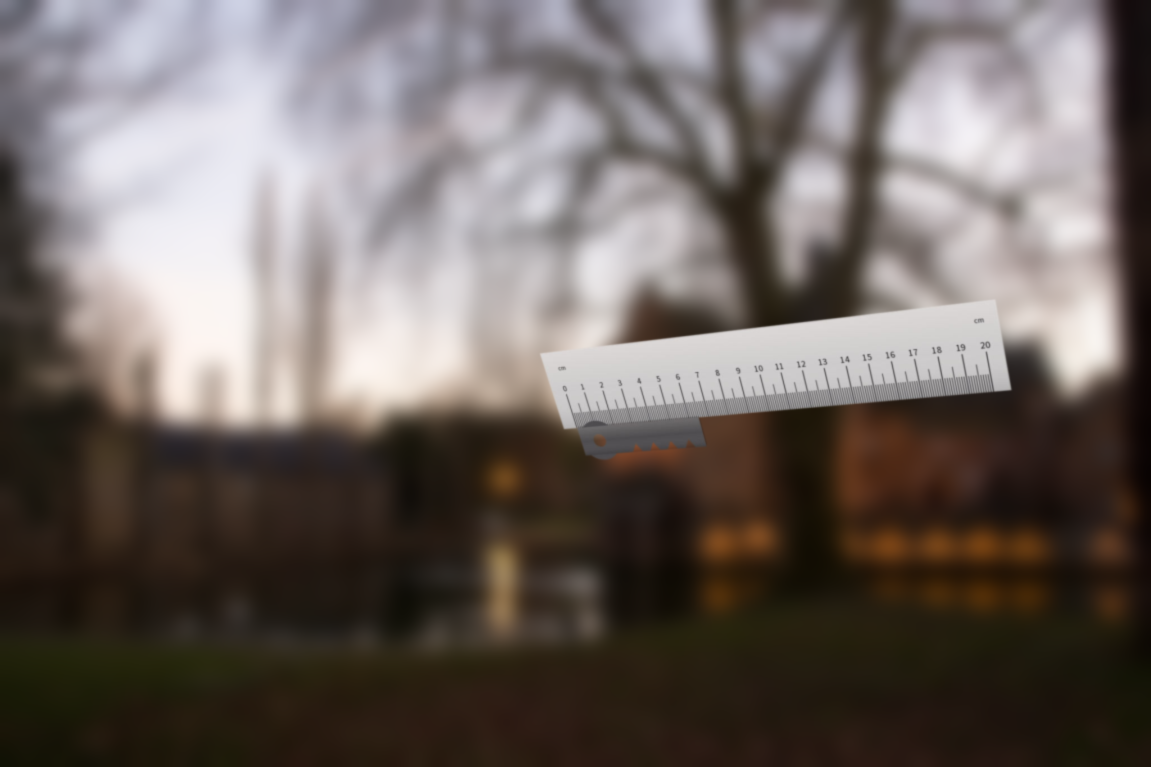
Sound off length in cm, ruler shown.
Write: 6.5 cm
